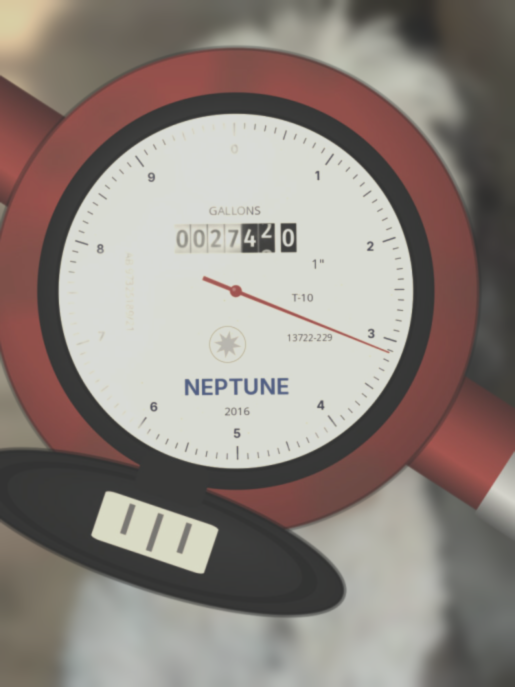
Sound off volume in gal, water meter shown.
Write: 27423.1 gal
